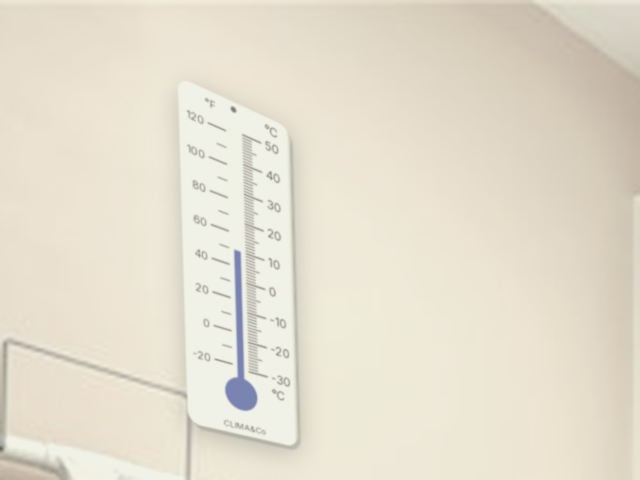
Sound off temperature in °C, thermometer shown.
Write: 10 °C
